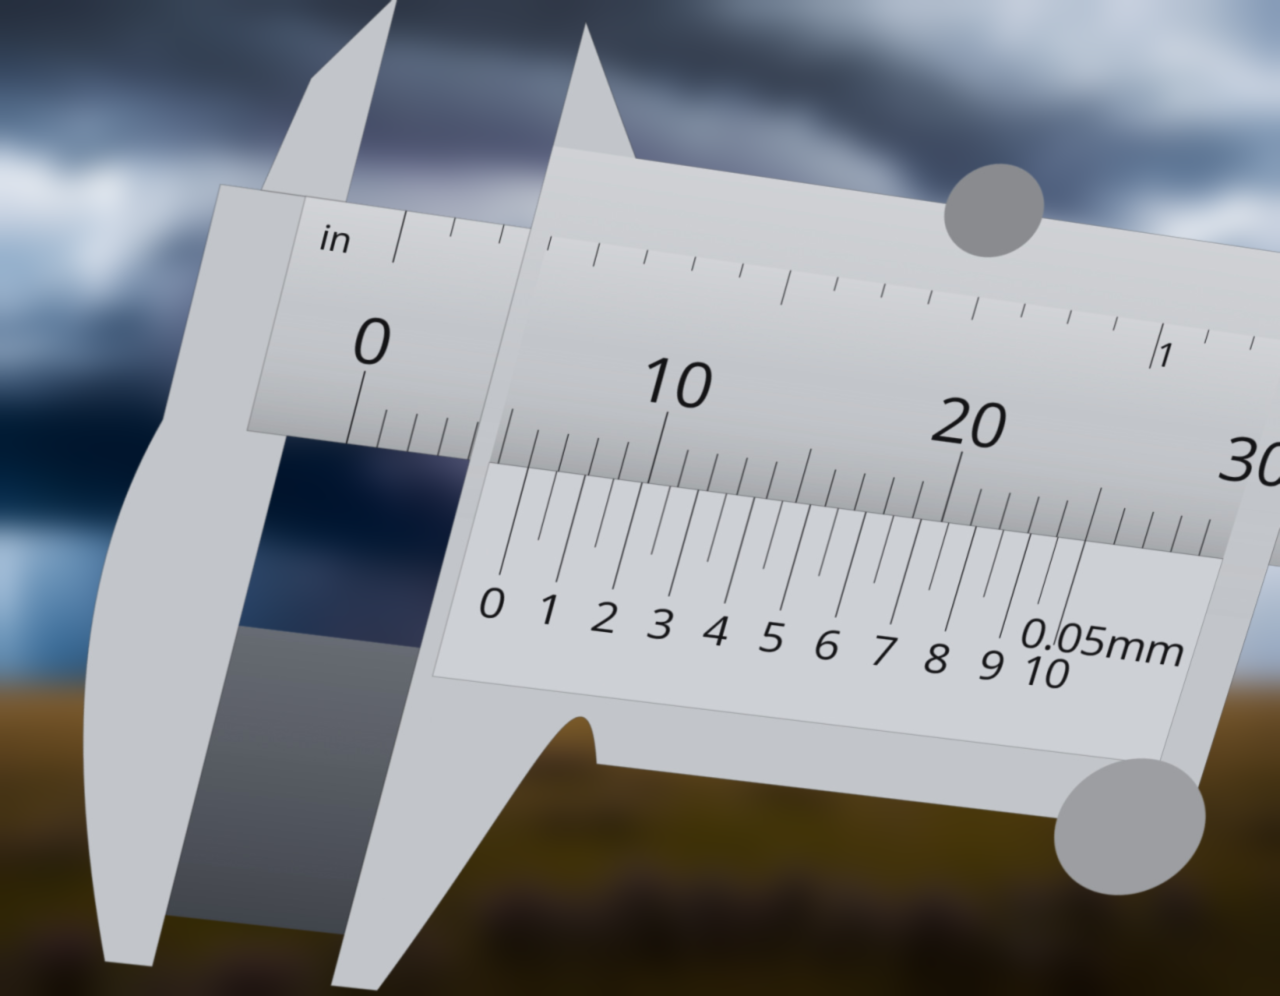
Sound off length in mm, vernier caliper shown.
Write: 6.00 mm
